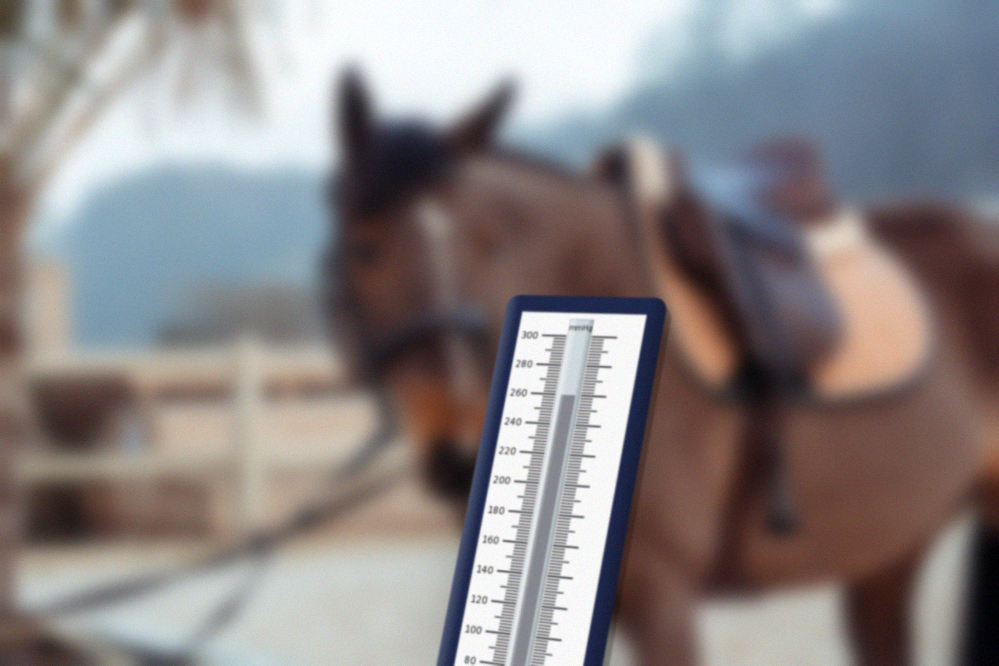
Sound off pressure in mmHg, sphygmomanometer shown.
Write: 260 mmHg
